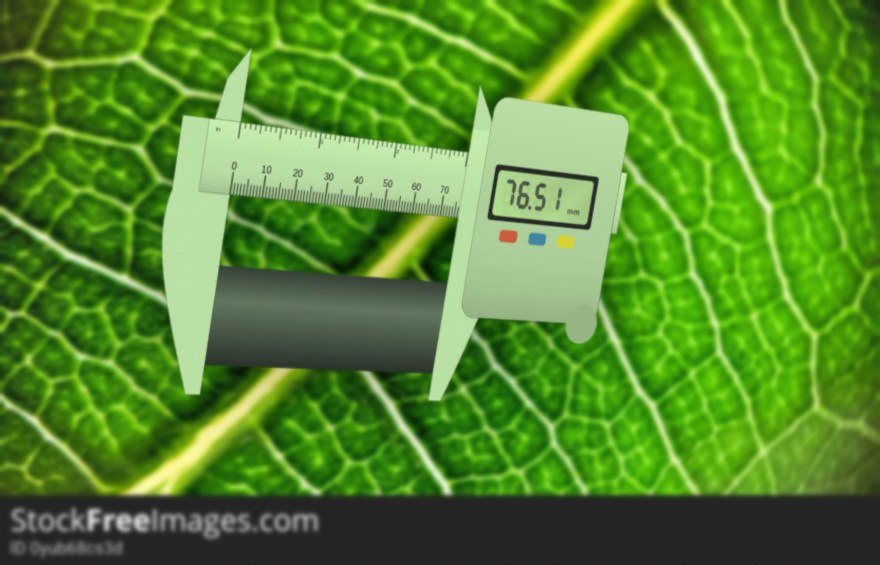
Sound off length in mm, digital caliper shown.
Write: 76.51 mm
